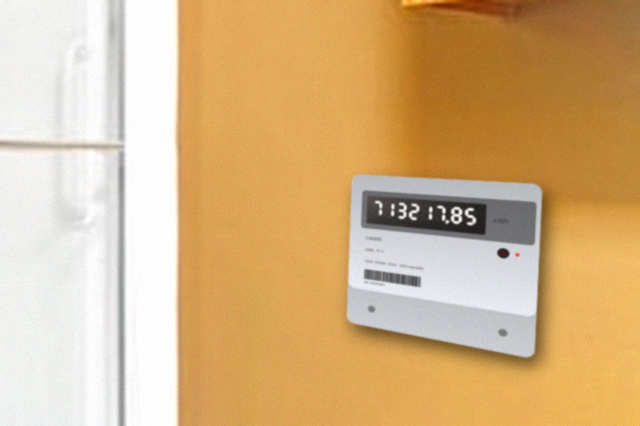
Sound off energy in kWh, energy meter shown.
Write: 713217.85 kWh
